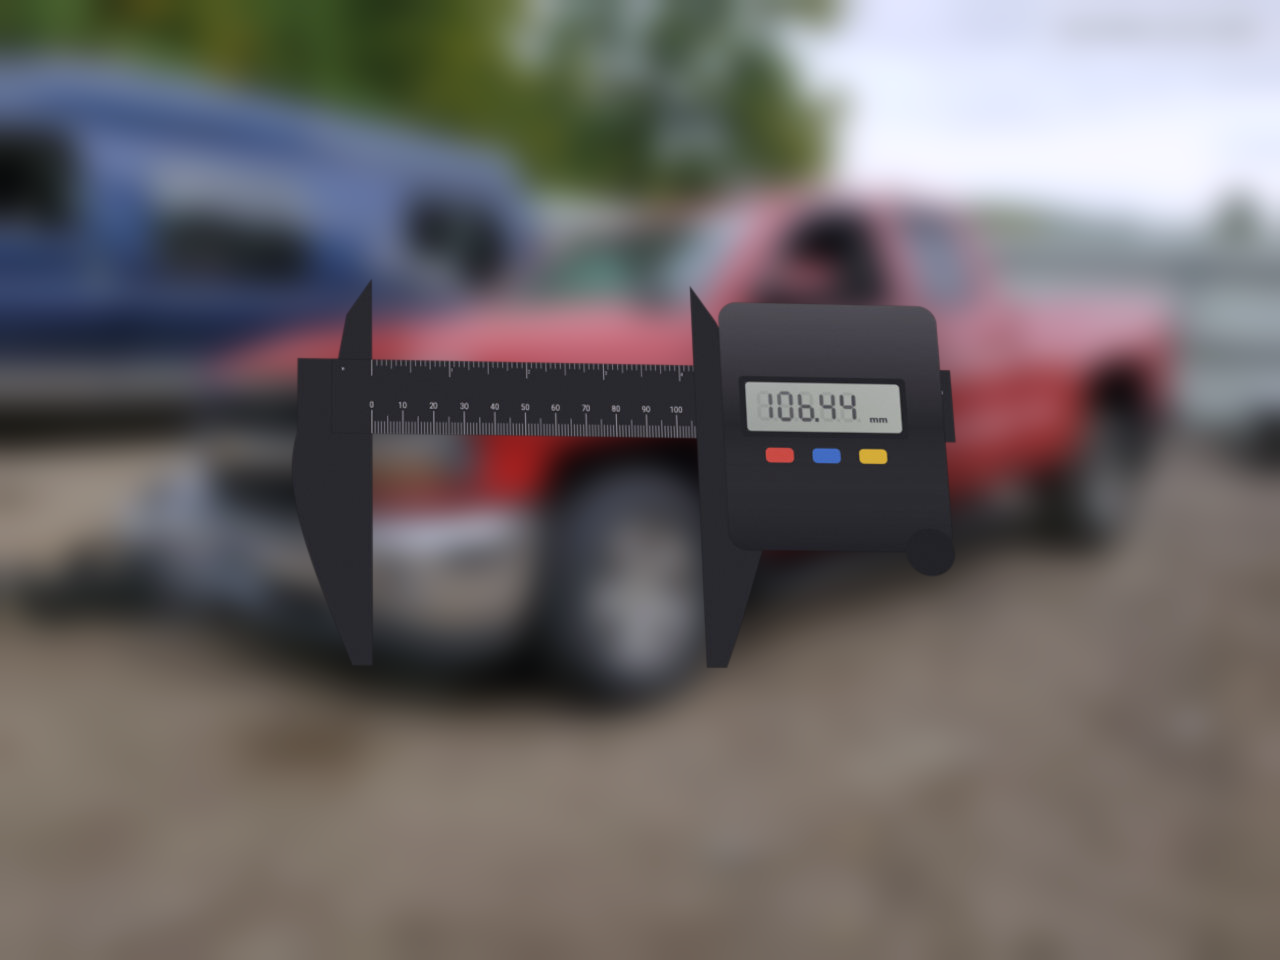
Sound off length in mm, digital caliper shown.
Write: 106.44 mm
